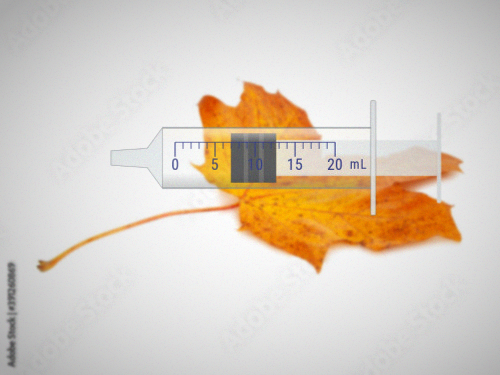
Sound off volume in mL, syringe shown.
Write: 7 mL
